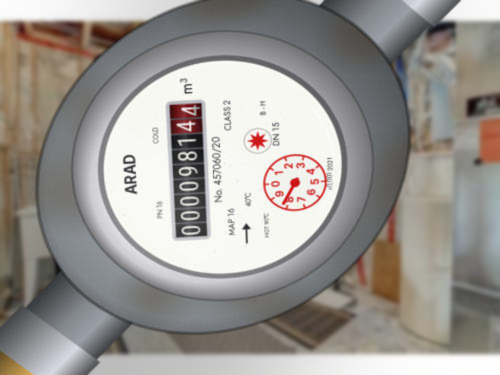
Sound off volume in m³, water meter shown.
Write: 981.438 m³
